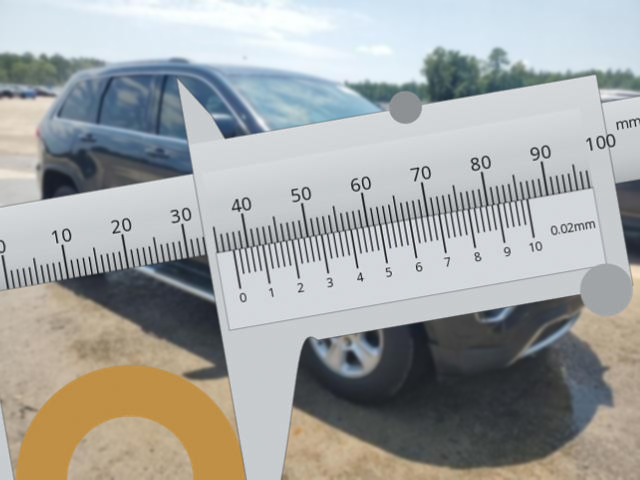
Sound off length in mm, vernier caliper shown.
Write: 37.6 mm
